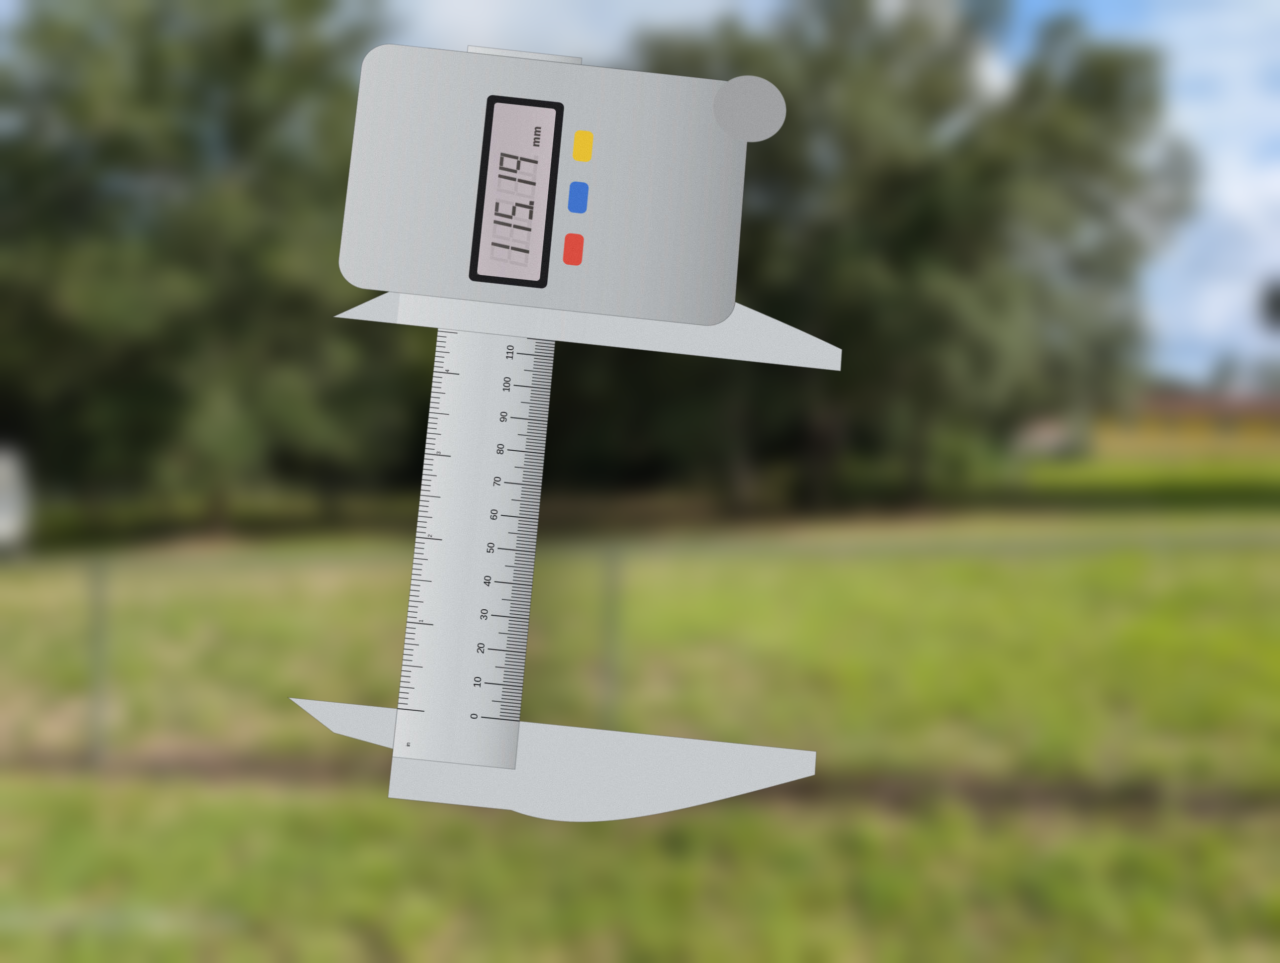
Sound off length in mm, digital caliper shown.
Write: 115.19 mm
